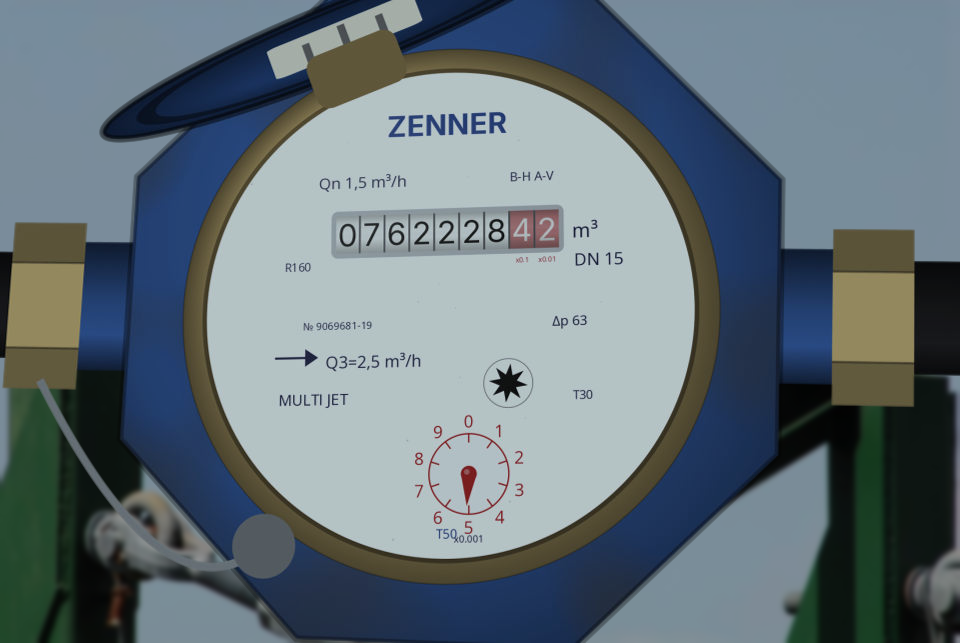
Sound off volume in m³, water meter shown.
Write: 762228.425 m³
